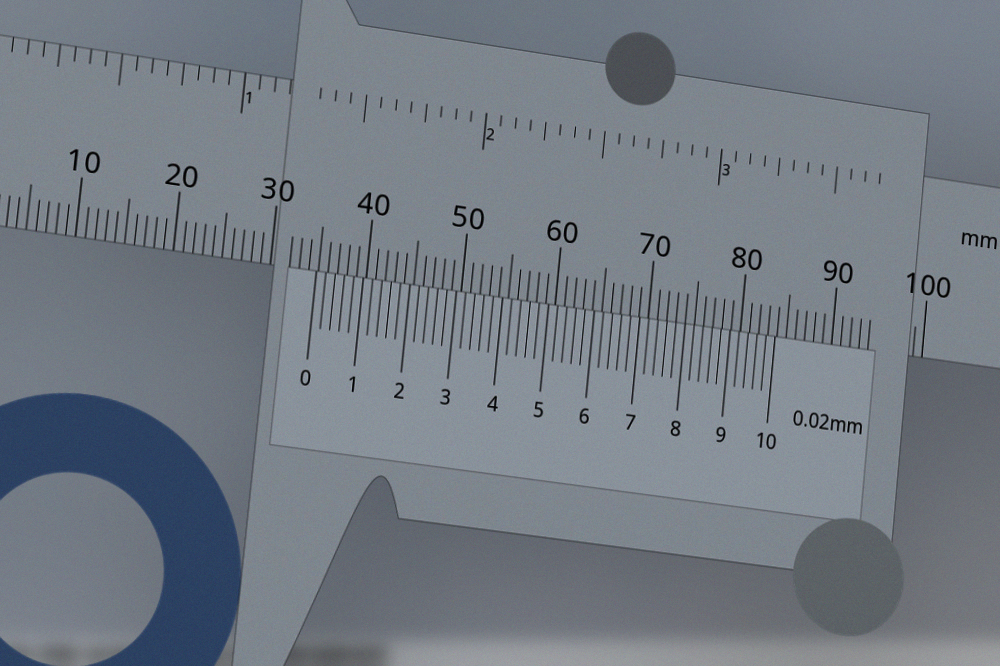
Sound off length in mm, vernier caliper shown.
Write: 34.8 mm
